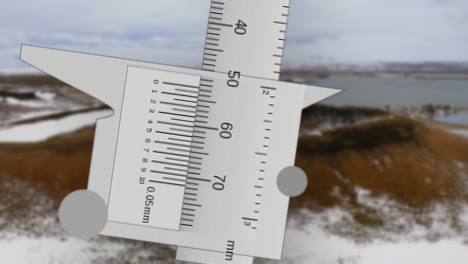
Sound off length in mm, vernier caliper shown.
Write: 52.6 mm
